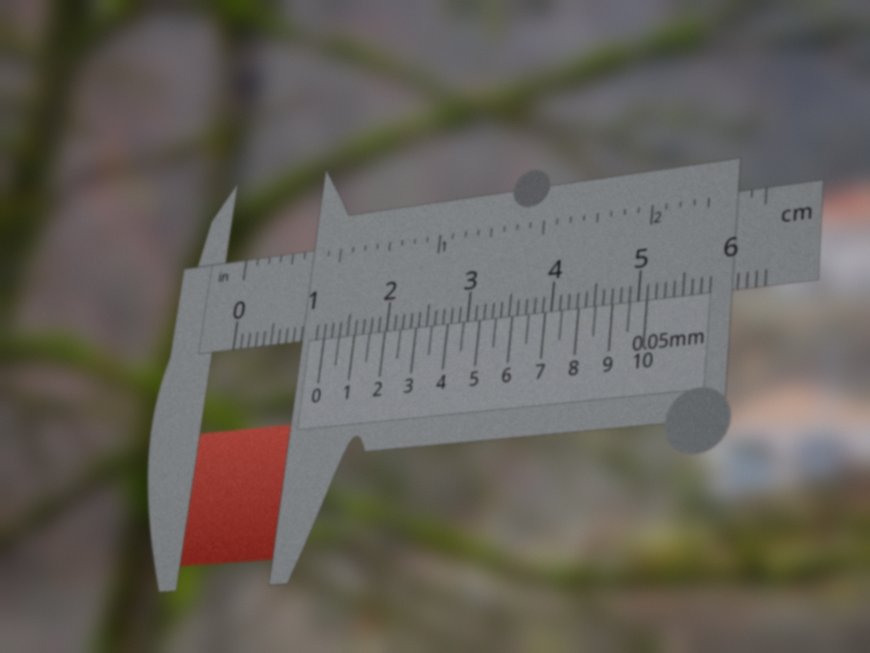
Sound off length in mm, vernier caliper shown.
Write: 12.0 mm
